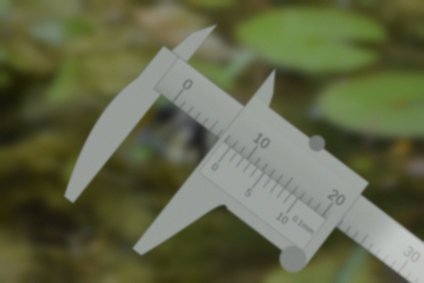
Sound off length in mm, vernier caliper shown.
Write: 7.8 mm
